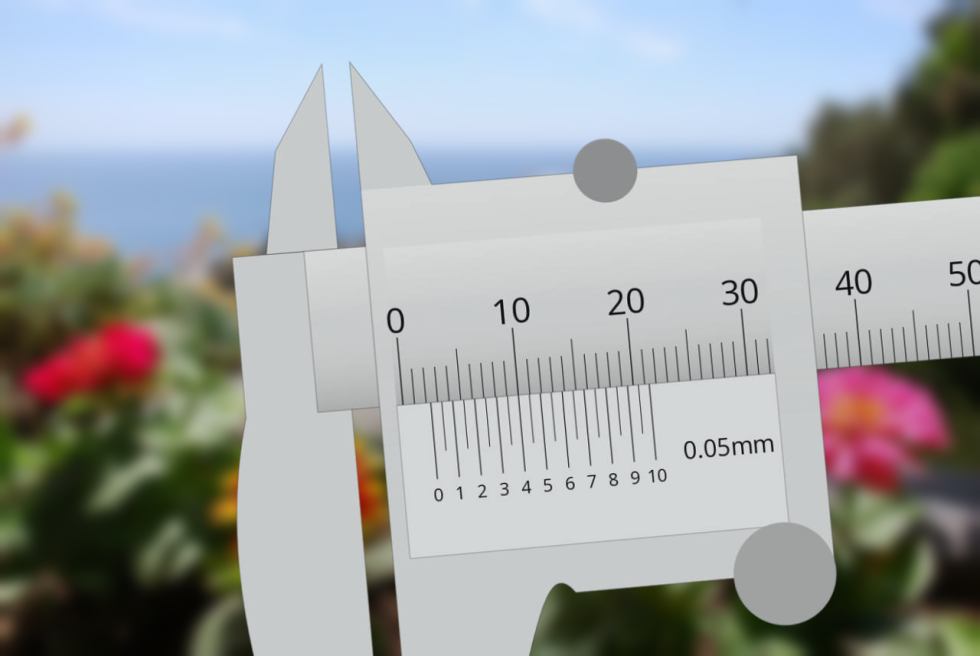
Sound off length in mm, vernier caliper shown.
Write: 2.4 mm
